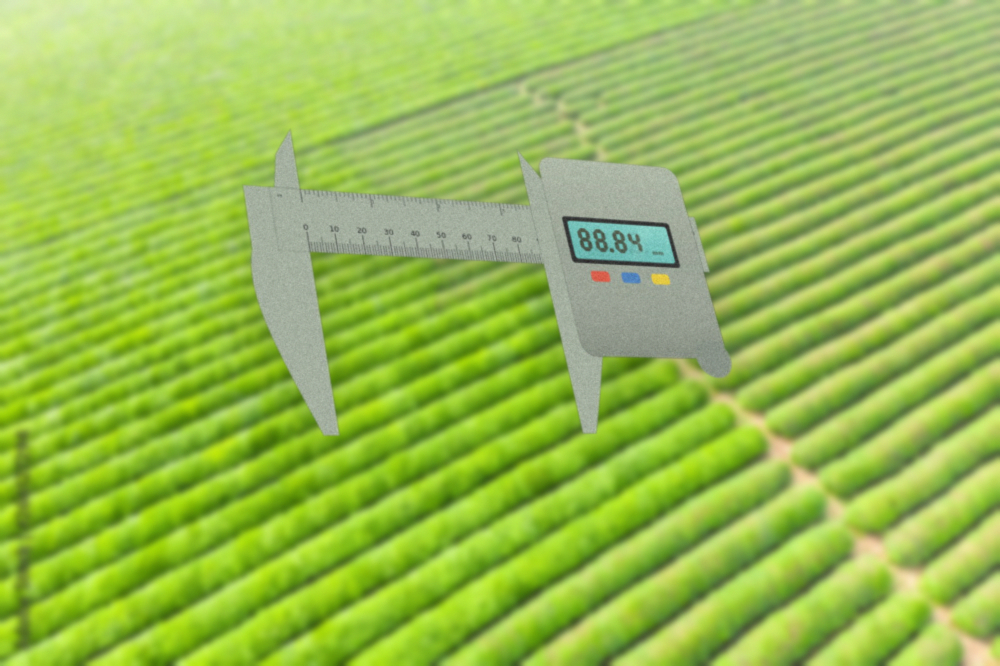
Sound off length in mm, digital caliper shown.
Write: 88.84 mm
